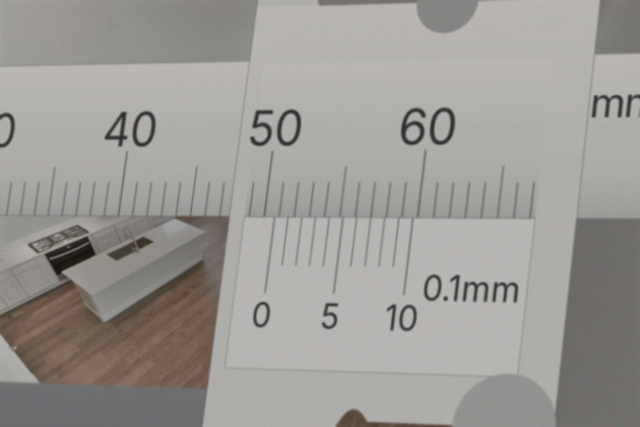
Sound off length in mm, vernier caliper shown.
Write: 50.7 mm
